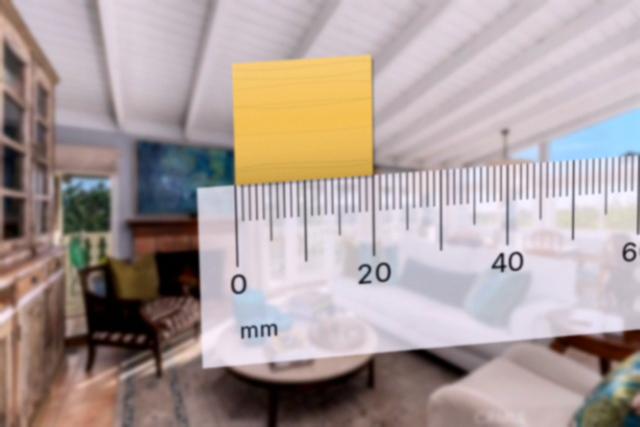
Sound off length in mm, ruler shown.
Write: 20 mm
